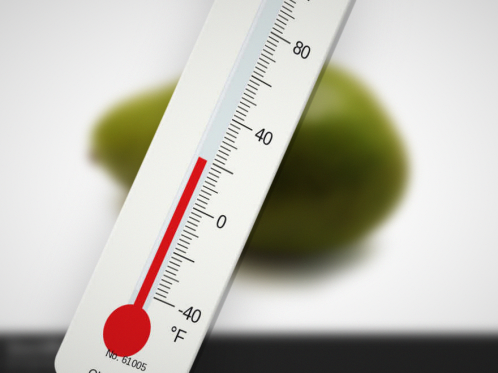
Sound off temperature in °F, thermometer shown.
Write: 20 °F
